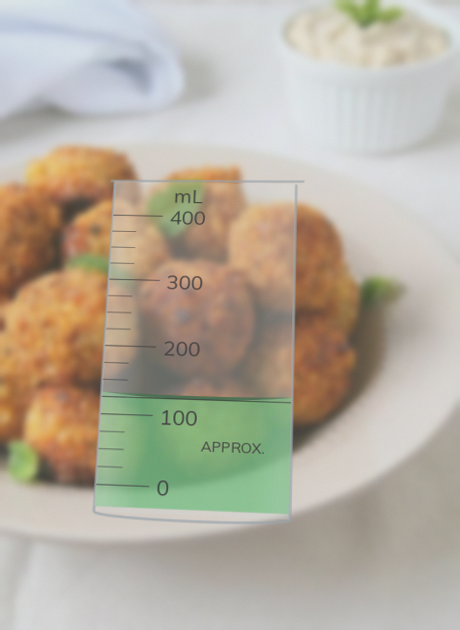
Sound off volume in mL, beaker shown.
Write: 125 mL
